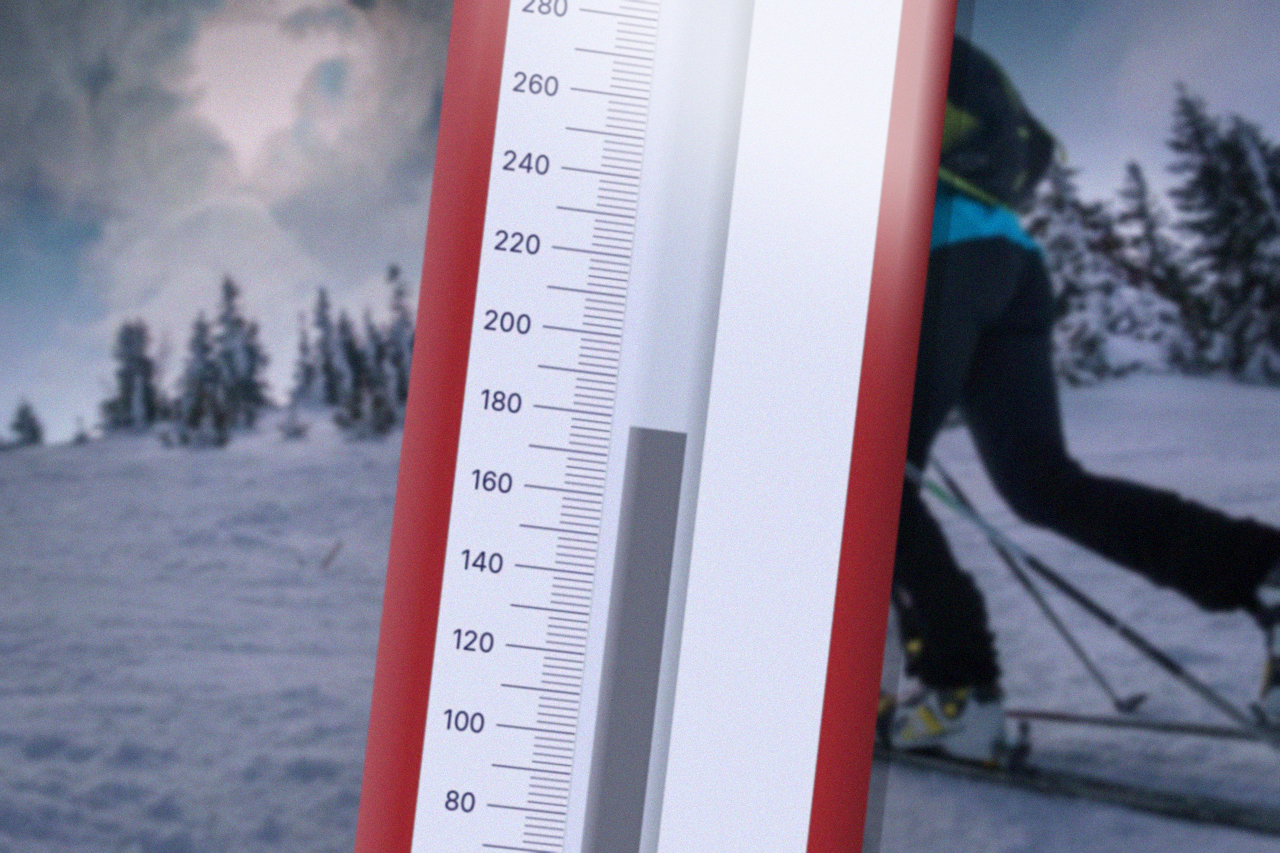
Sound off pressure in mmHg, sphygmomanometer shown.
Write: 178 mmHg
